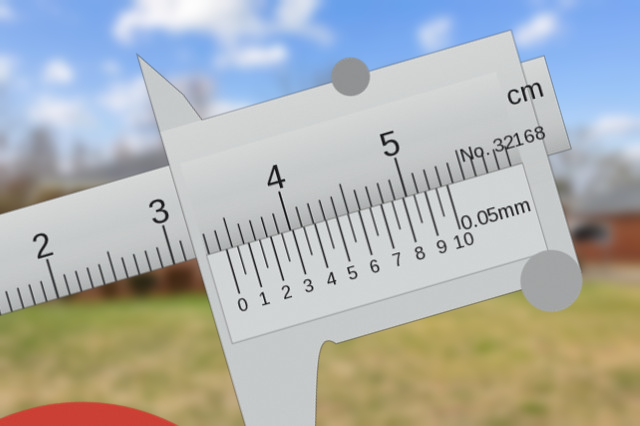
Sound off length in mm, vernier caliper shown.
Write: 34.5 mm
